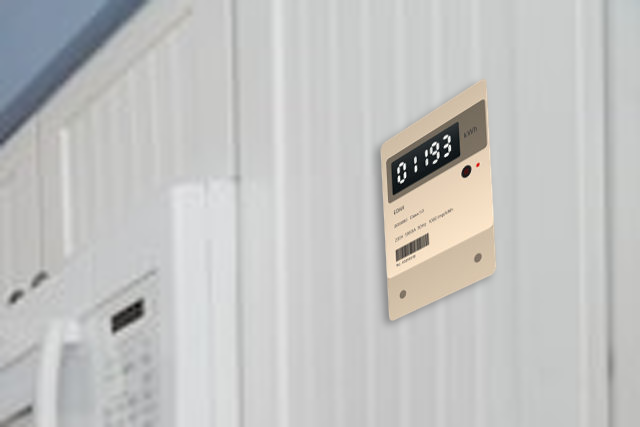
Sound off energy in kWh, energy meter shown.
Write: 1193 kWh
